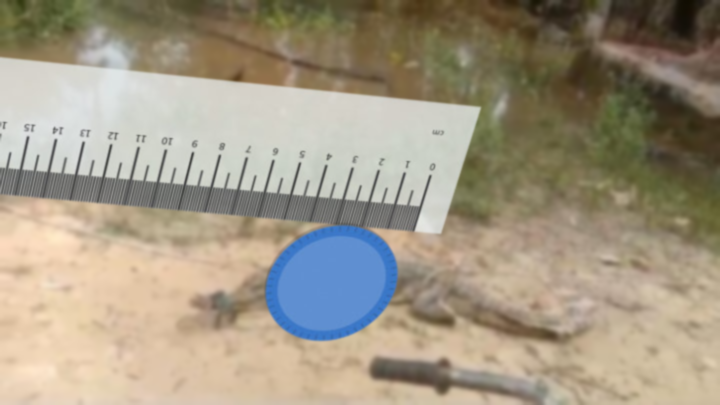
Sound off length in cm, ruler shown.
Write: 5 cm
